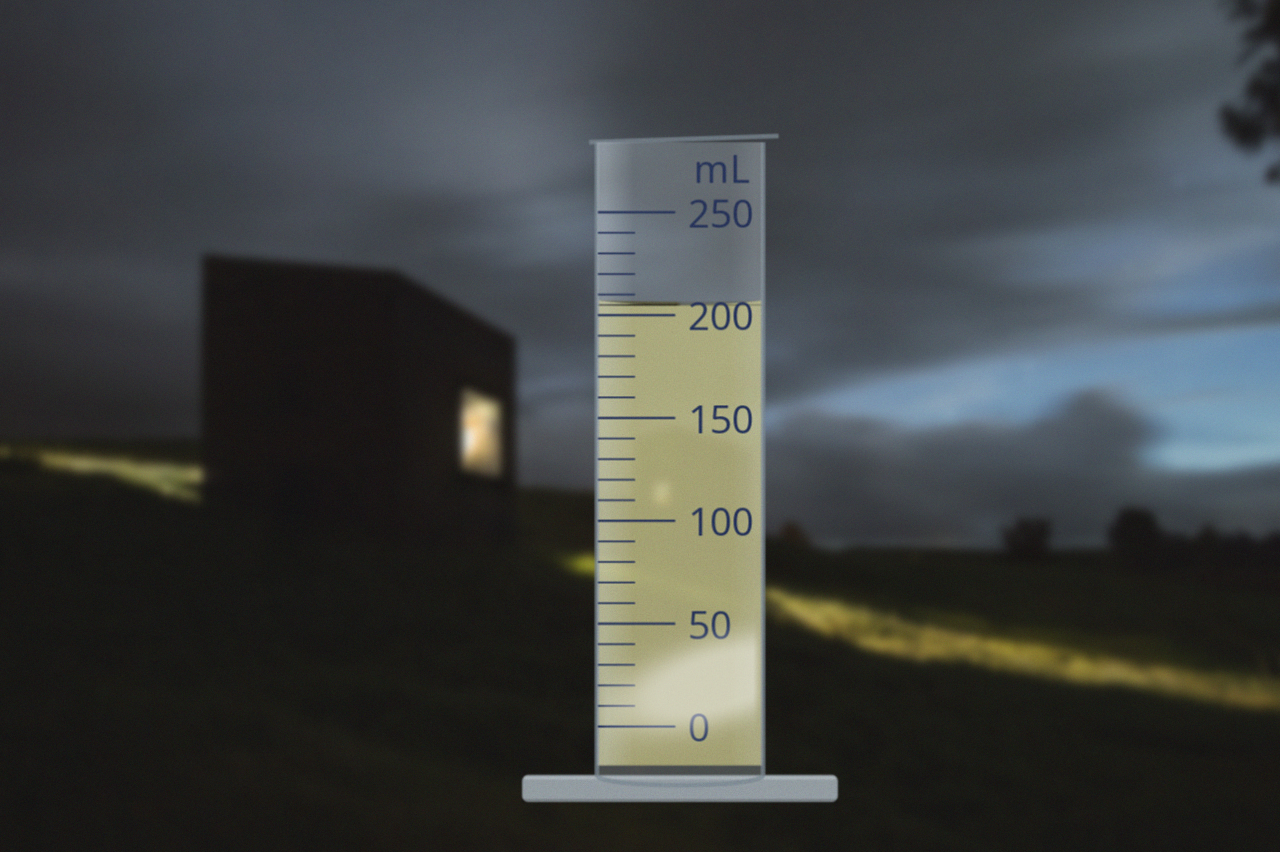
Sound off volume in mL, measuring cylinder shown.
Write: 205 mL
